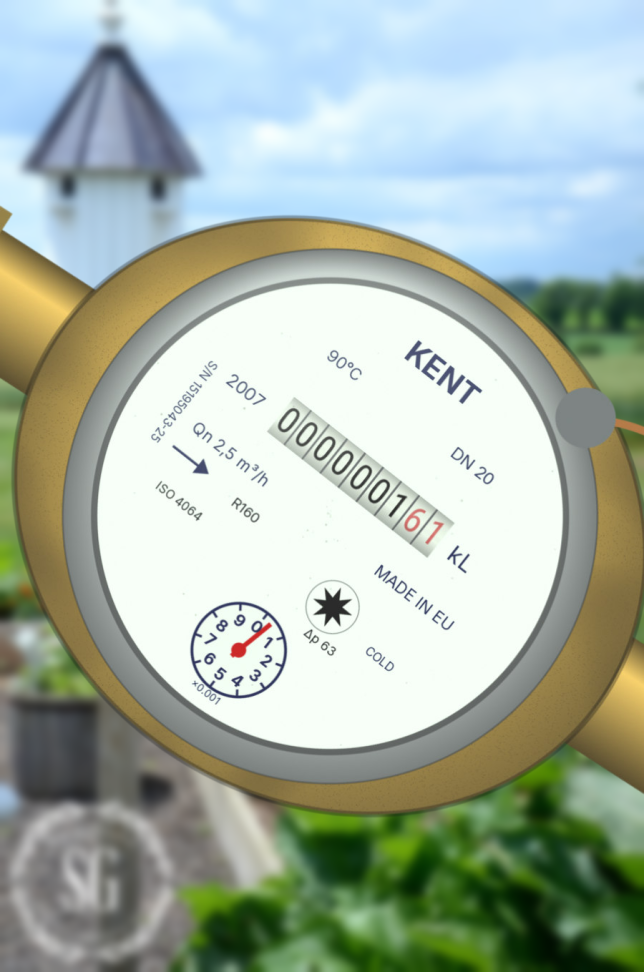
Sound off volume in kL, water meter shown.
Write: 1.610 kL
